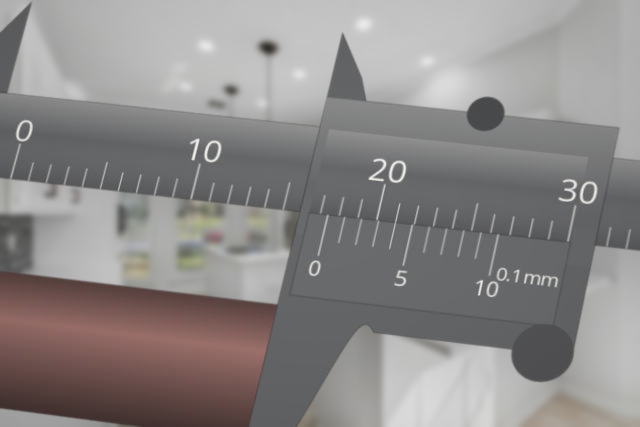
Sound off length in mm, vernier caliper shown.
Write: 17.4 mm
